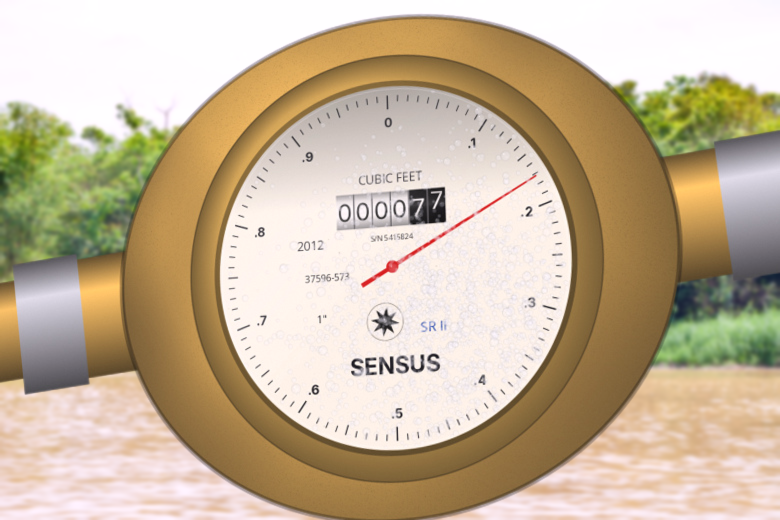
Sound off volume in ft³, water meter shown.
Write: 77.17 ft³
